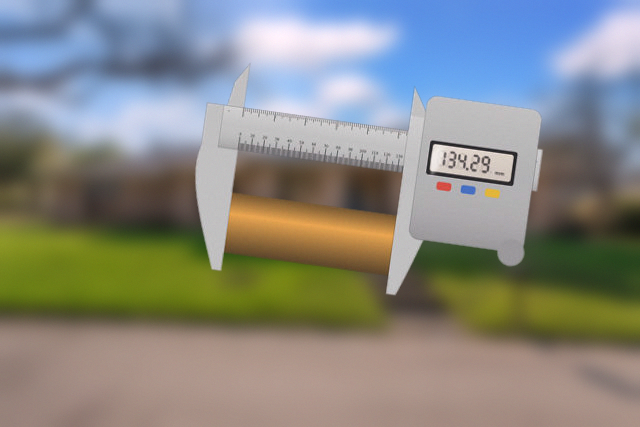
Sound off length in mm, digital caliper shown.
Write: 134.29 mm
